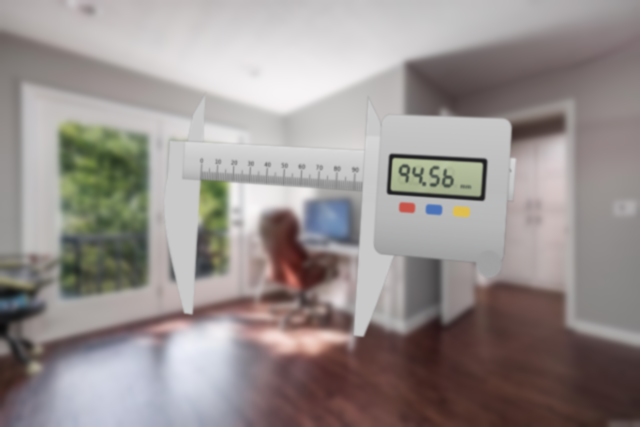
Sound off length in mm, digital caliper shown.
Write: 94.56 mm
